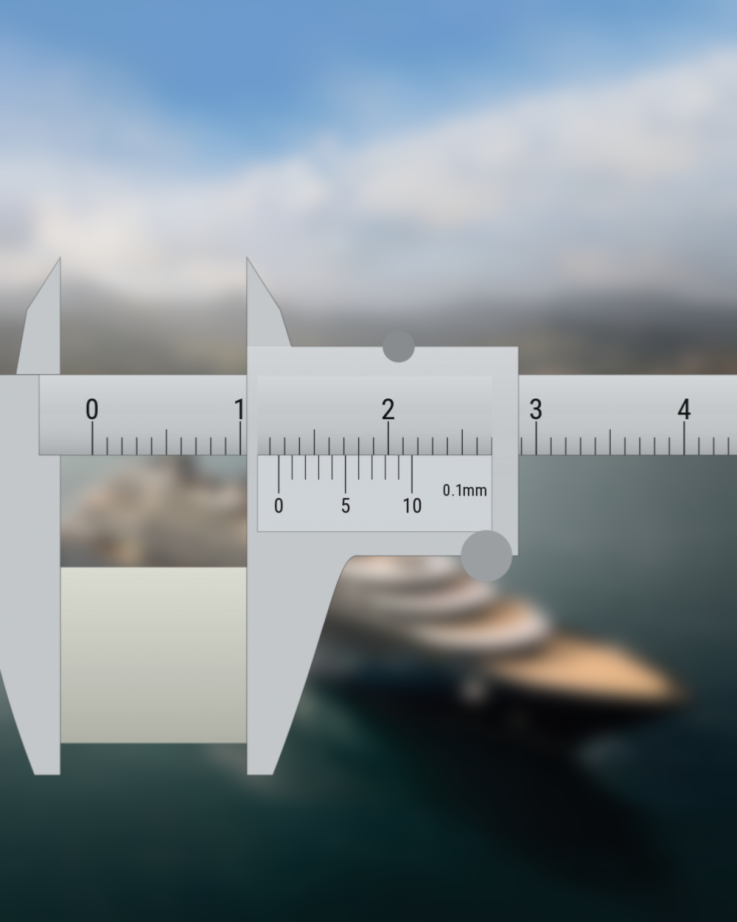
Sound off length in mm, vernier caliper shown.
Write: 12.6 mm
